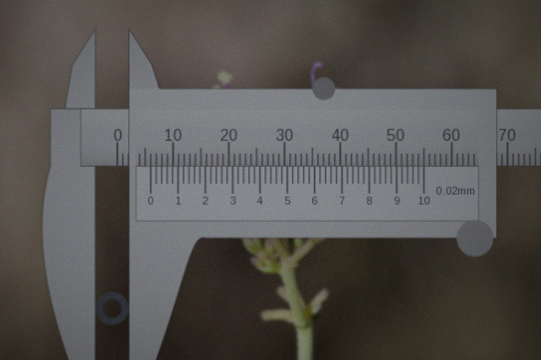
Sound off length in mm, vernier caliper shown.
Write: 6.0 mm
